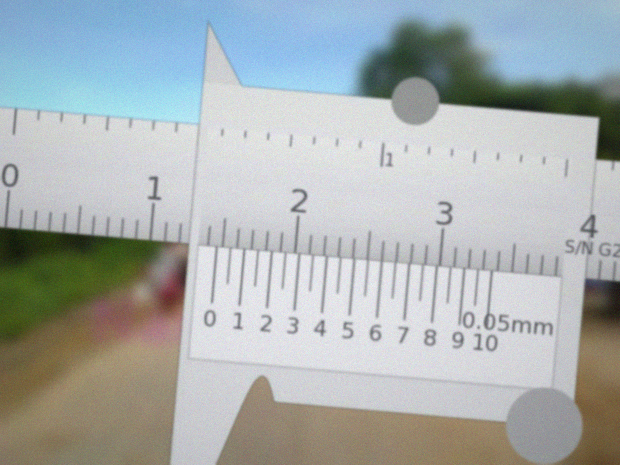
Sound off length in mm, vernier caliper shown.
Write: 14.6 mm
